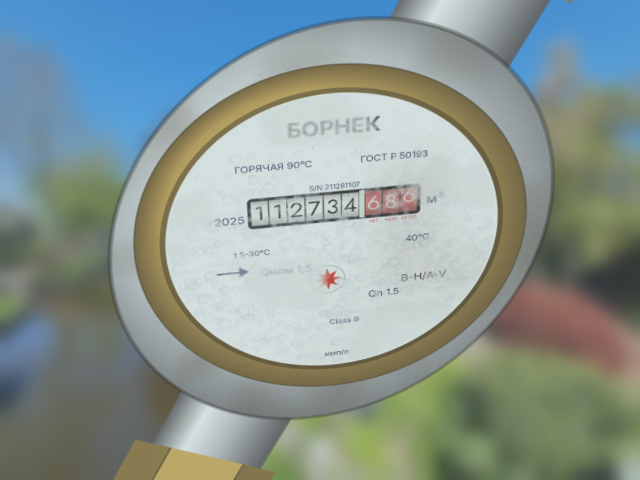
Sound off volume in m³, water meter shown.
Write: 112734.686 m³
